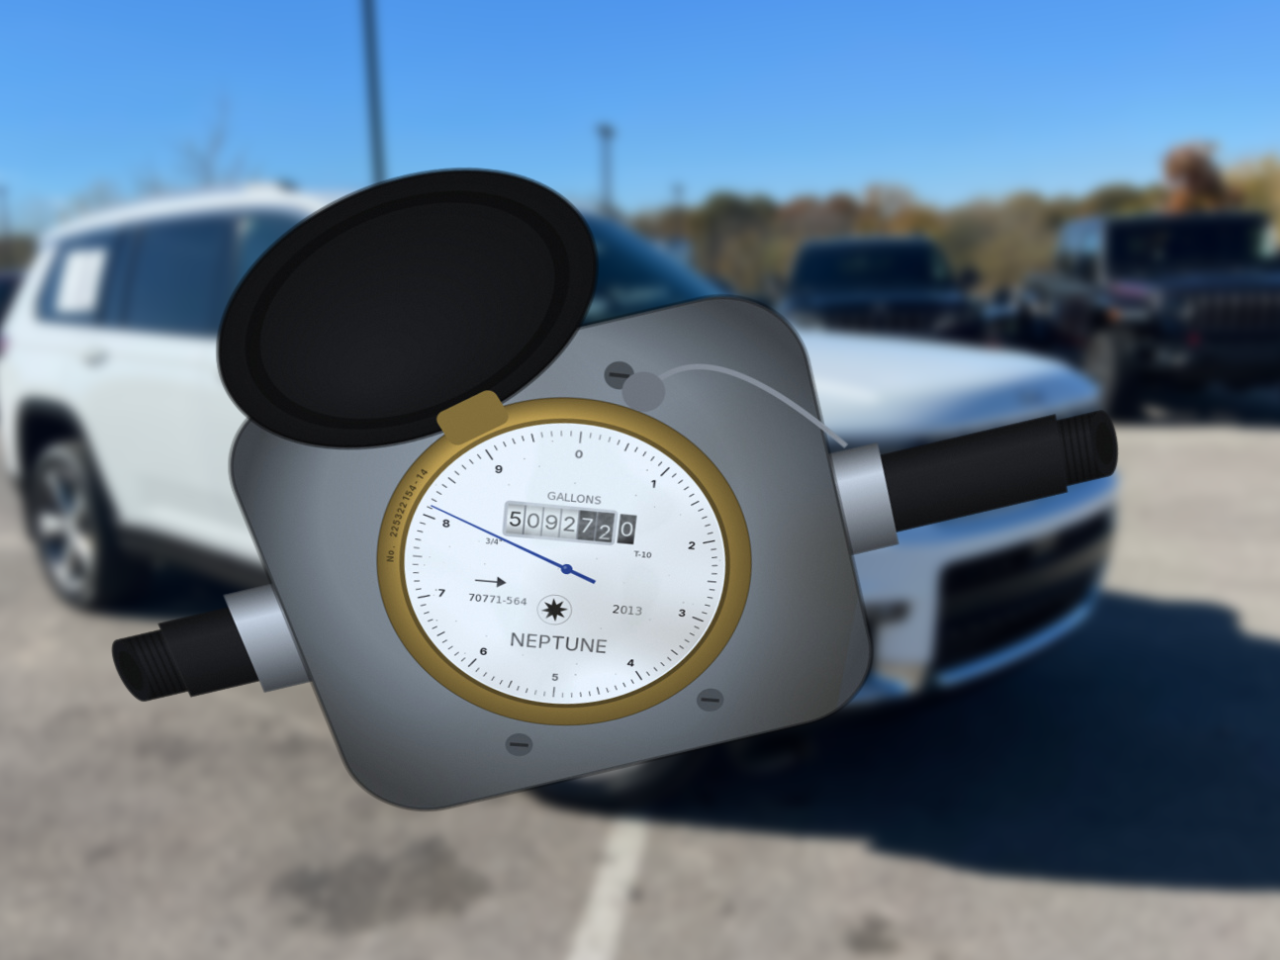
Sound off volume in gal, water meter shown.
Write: 5092718.1 gal
